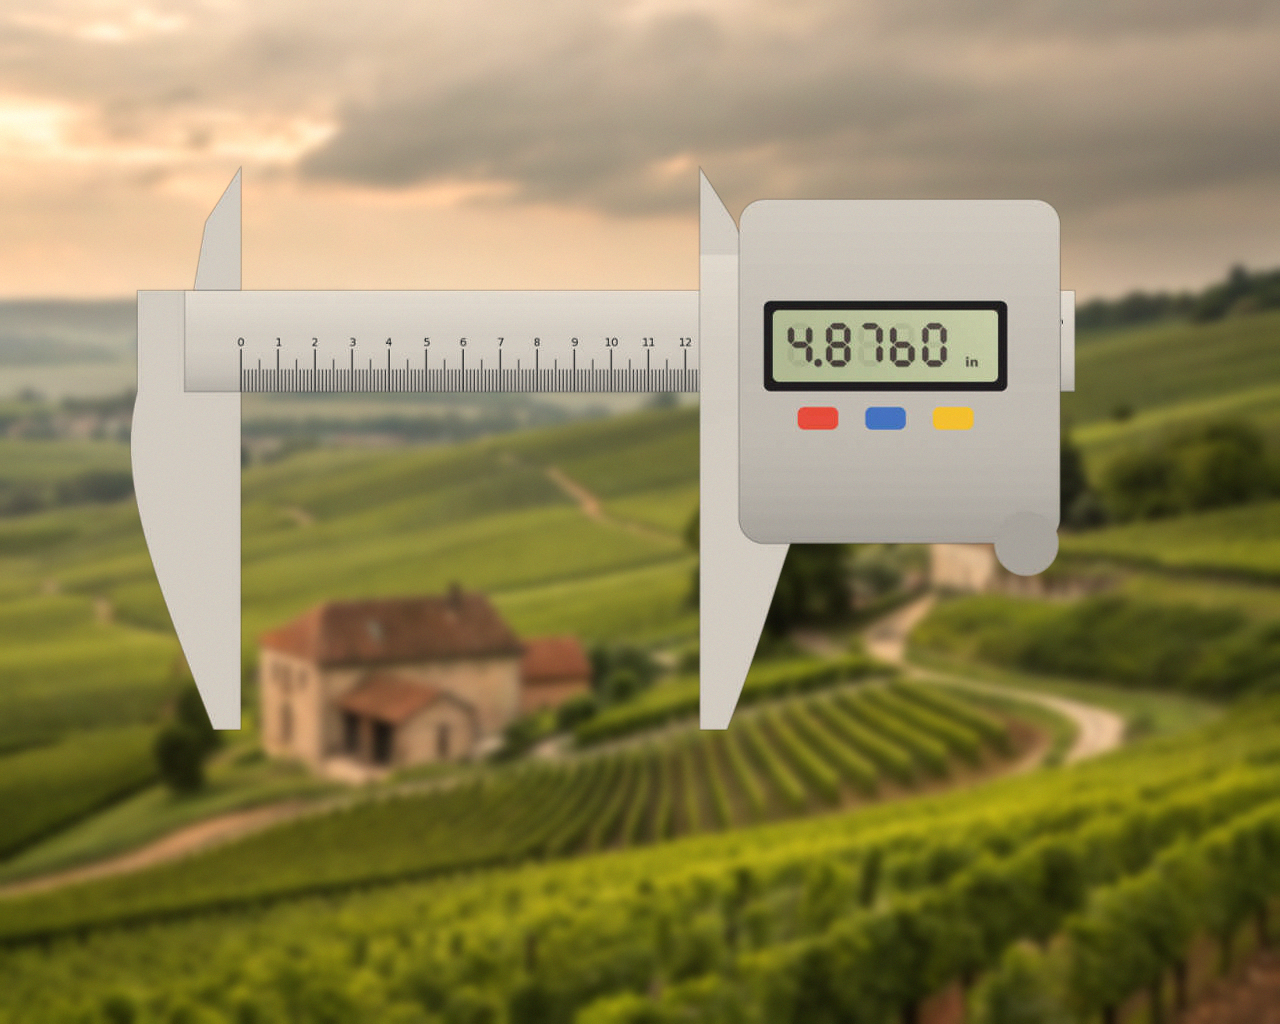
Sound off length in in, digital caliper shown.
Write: 4.8760 in
